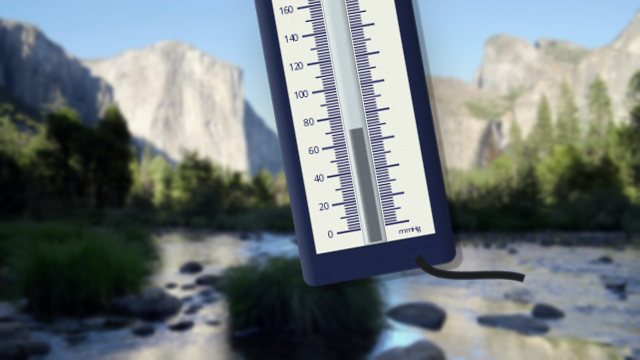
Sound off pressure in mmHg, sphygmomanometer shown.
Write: 70 mmHg
